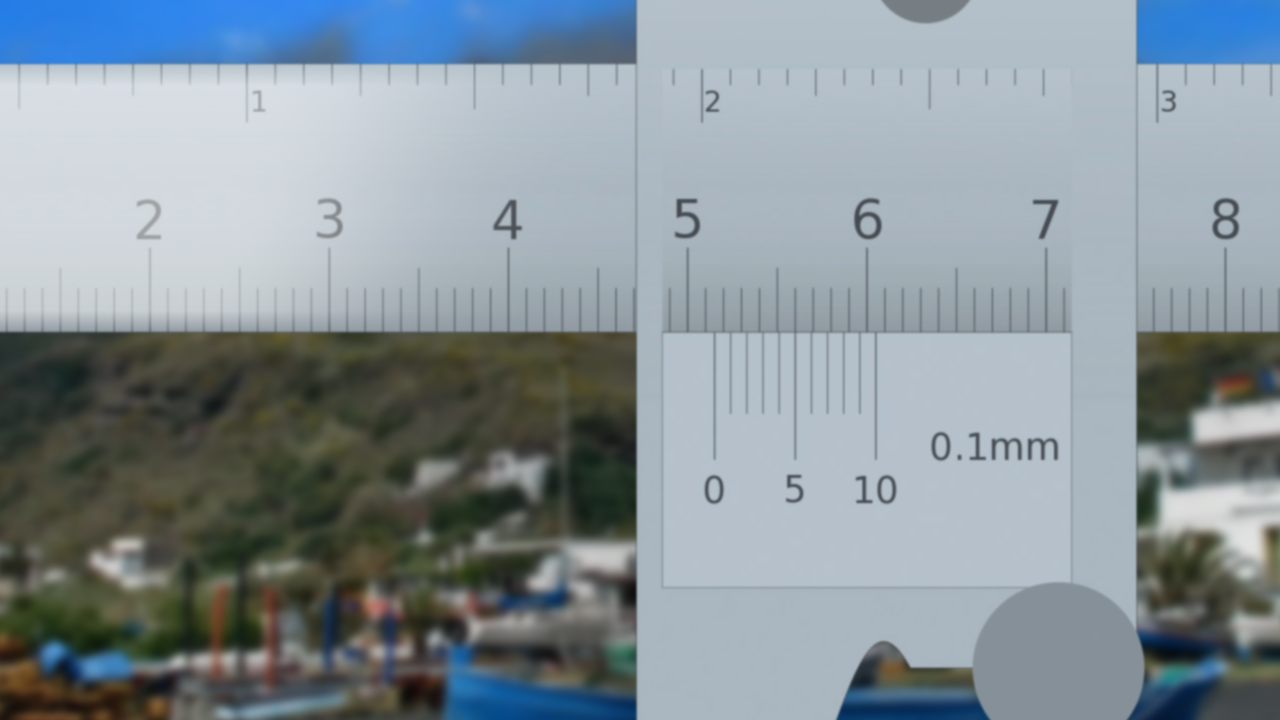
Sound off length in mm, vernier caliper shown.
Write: 51.5 mm
